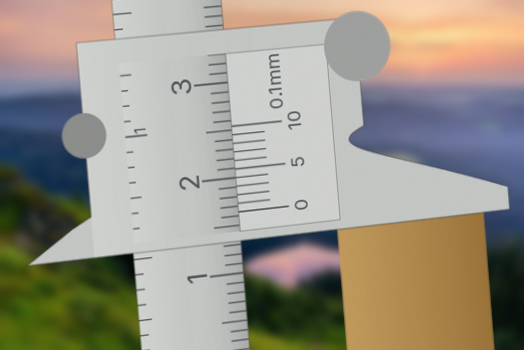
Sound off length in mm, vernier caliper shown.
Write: 16.4 mm
